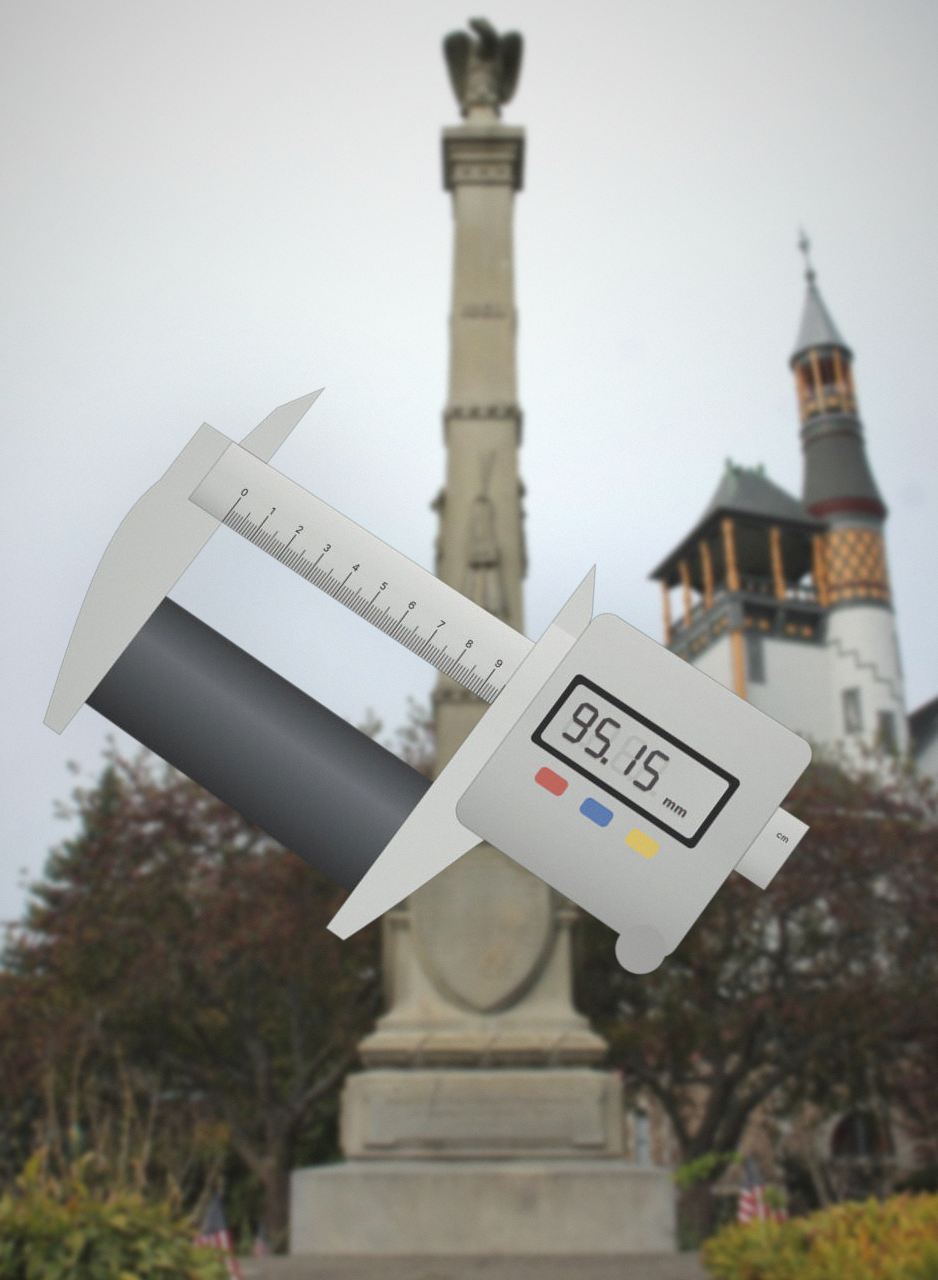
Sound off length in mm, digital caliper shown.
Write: 95.15 mm
